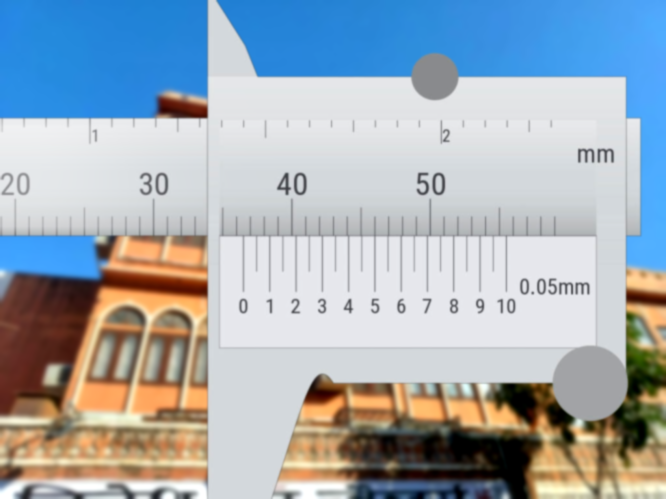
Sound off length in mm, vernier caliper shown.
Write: 36.5 mm
